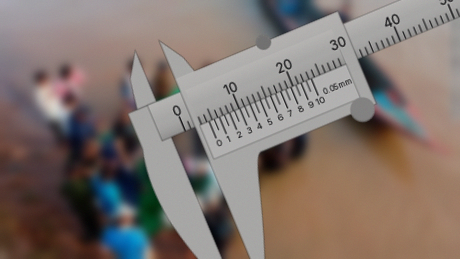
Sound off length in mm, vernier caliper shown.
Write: 4.4 mm
